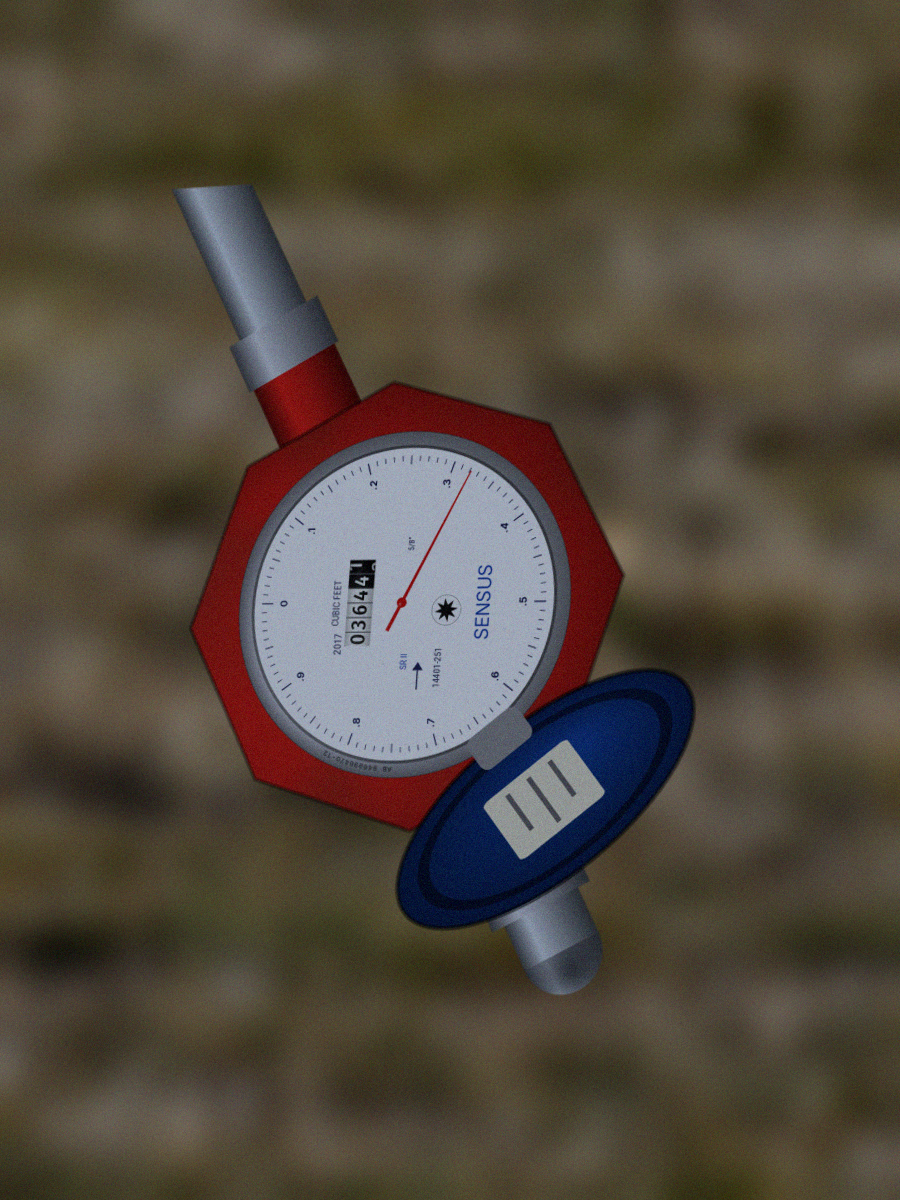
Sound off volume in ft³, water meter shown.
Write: 36441.32 ft³
